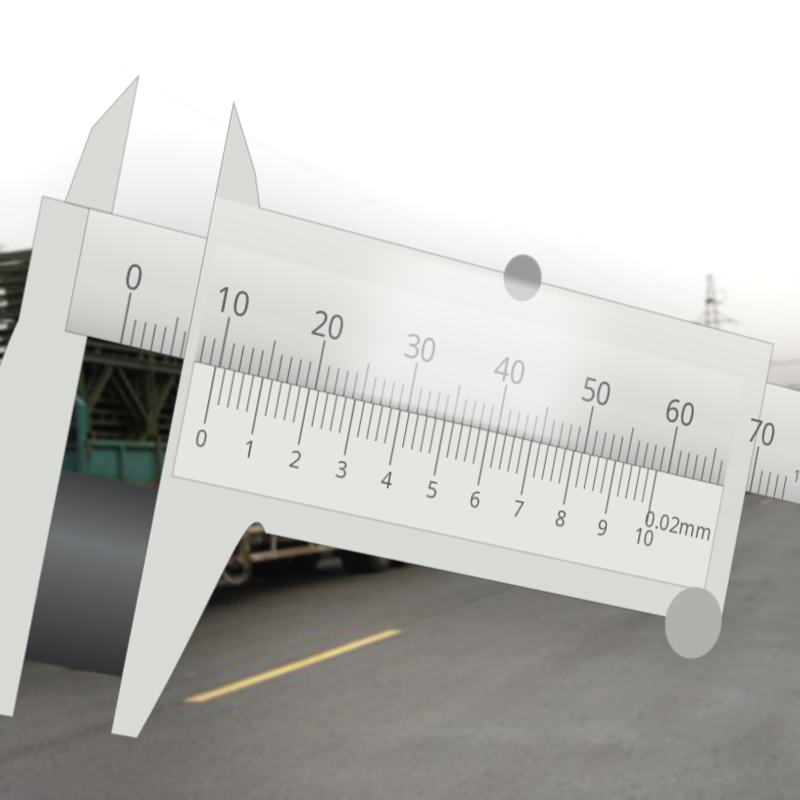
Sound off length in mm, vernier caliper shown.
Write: 9.6 mm
